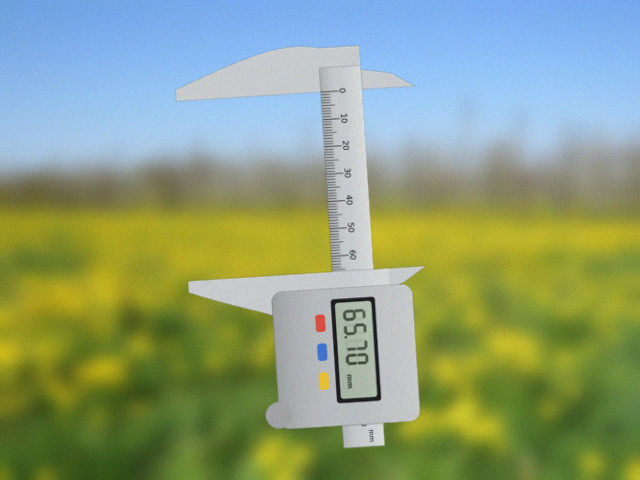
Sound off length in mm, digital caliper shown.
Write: 65.70 mm
